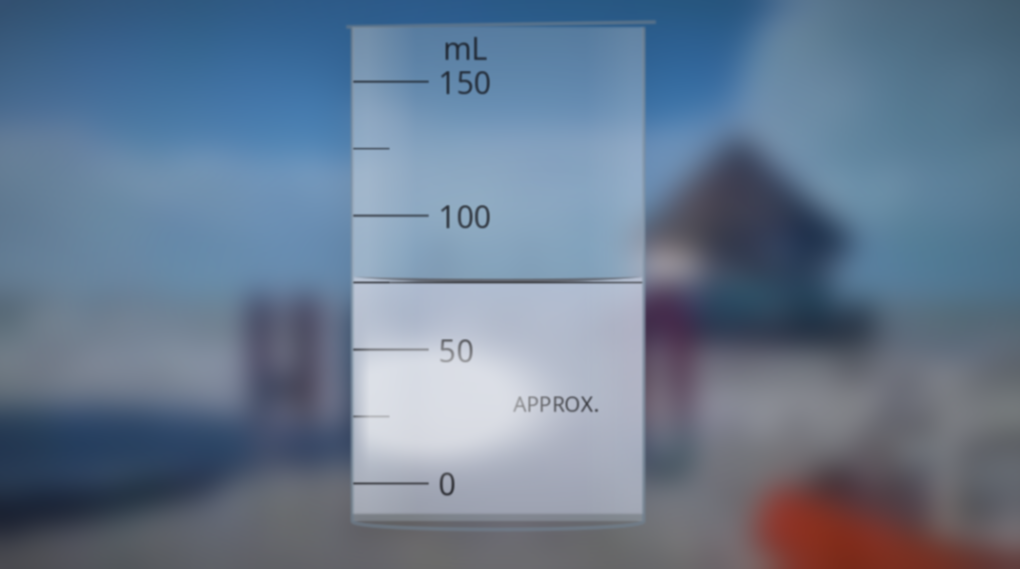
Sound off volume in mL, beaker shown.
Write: 75 mL
